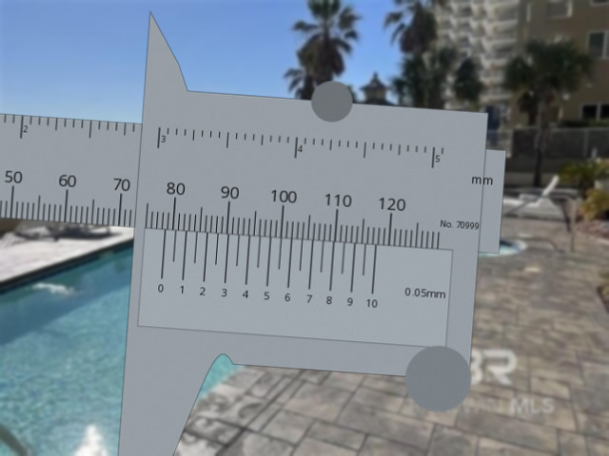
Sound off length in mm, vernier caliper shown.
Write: 78.6 mm
